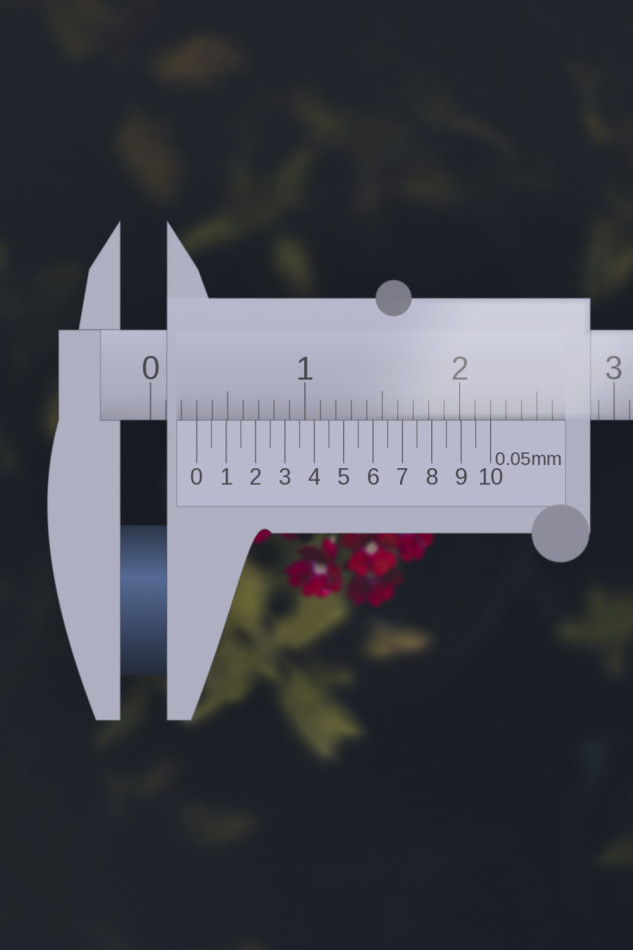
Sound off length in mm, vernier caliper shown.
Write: 3.0 mm
